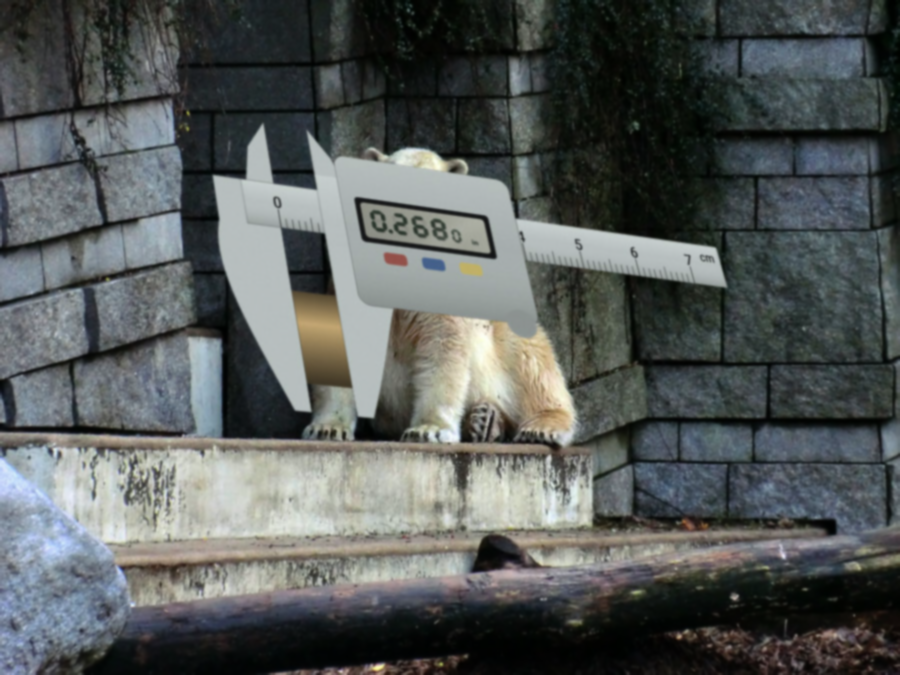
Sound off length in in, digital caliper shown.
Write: 0.2680 in
